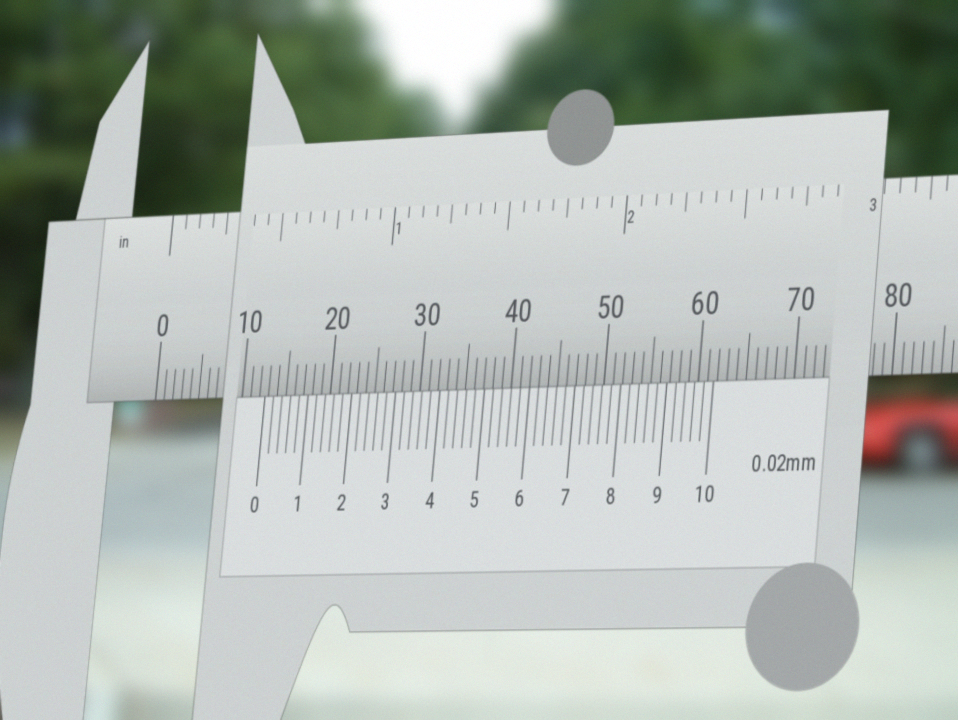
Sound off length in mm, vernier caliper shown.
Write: 12.6 mm
